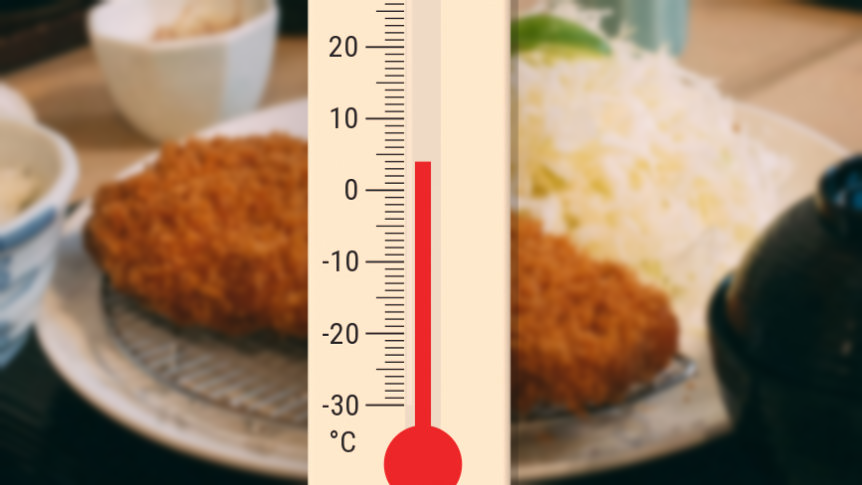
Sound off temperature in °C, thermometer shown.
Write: 4 °C
